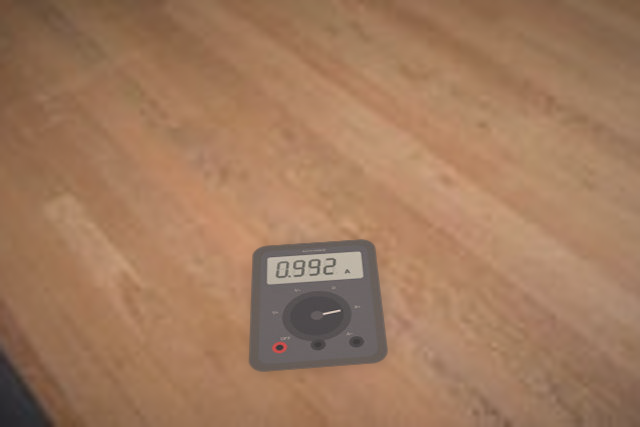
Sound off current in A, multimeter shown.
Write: 0.992 A
